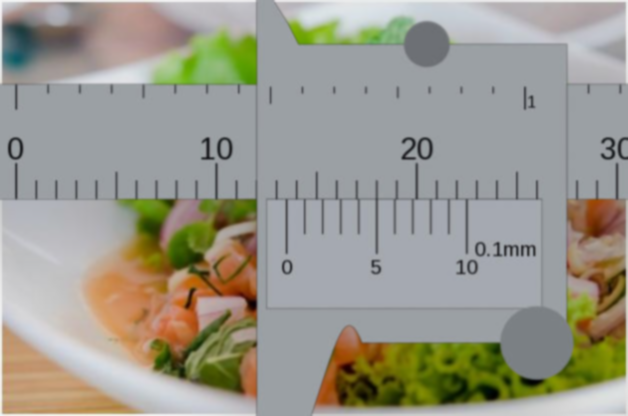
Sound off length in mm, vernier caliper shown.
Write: 13.5 mm
